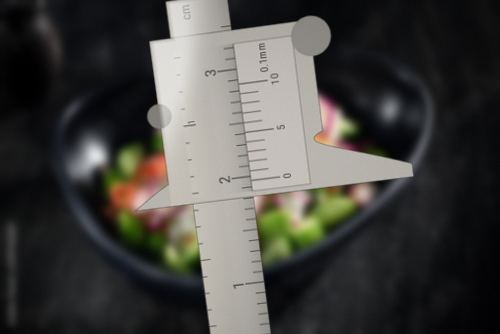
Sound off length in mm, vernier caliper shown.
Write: 19.6 mm
